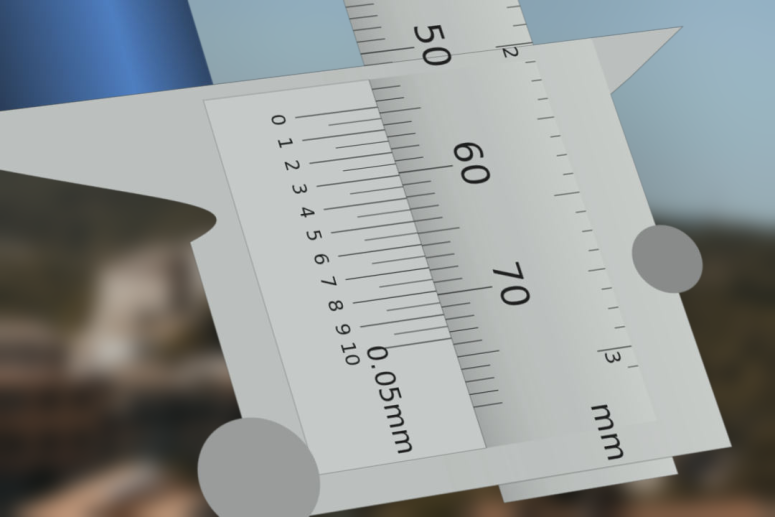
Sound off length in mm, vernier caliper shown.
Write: 54.5 mm
